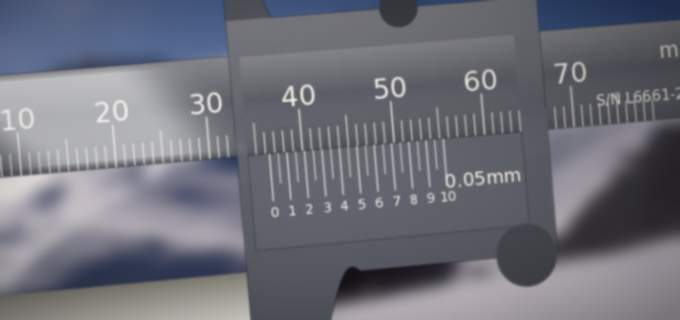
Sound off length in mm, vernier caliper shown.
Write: 36.4 mm
